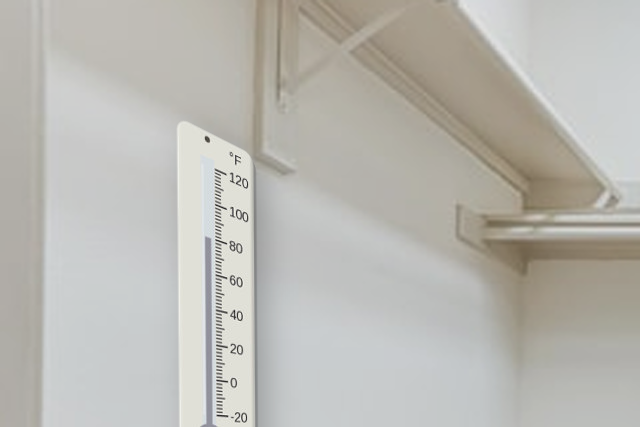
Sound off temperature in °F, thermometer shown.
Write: 80 °F
